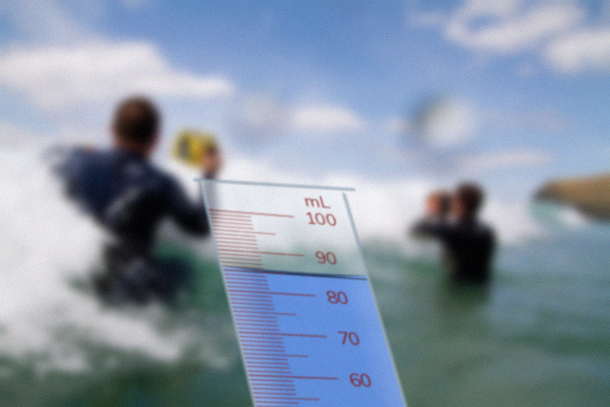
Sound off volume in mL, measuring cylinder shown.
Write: 85 mL
